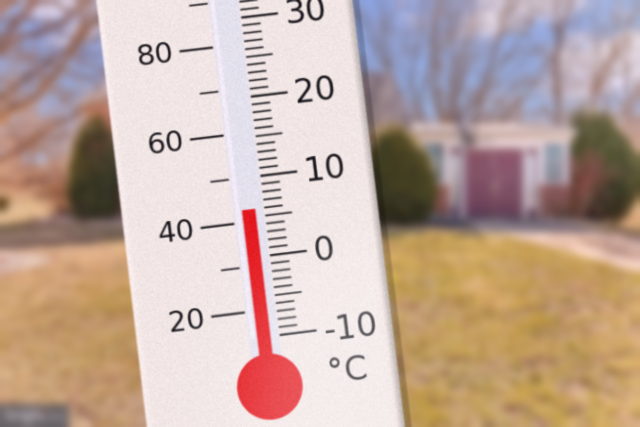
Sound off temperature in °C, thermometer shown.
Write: 6 °C
